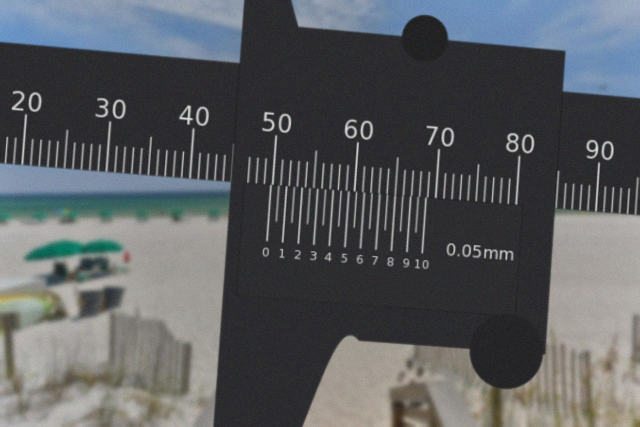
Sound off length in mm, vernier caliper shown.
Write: 49.8 mm
